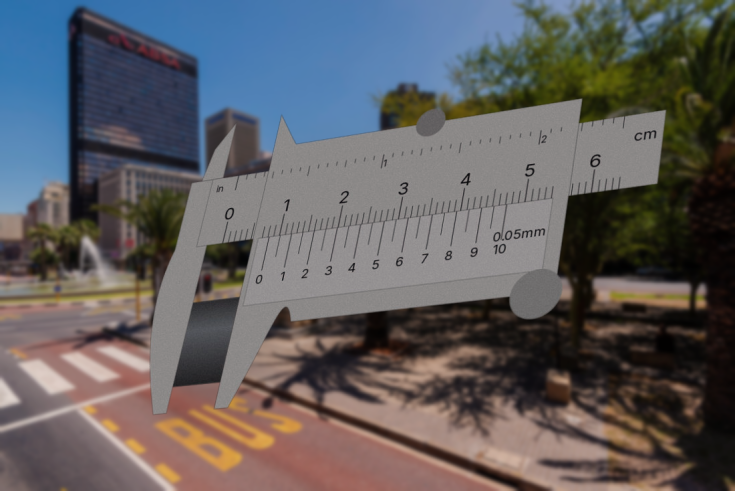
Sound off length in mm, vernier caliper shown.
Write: 8.2 mm
